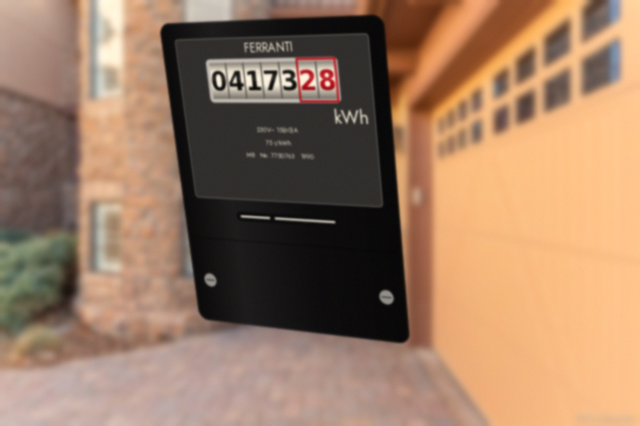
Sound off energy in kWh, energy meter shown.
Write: 4173.28 kWh
